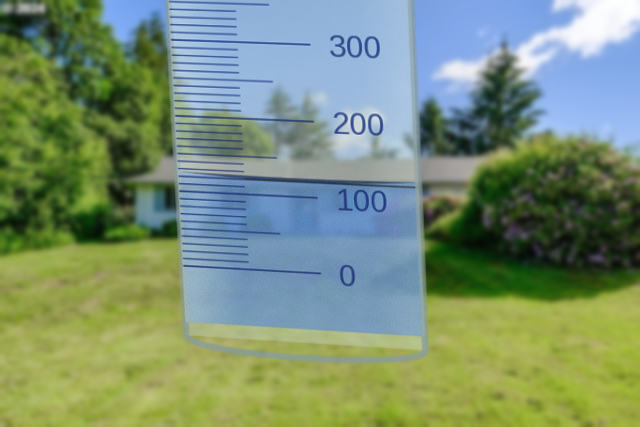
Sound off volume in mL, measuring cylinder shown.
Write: 120 mL
